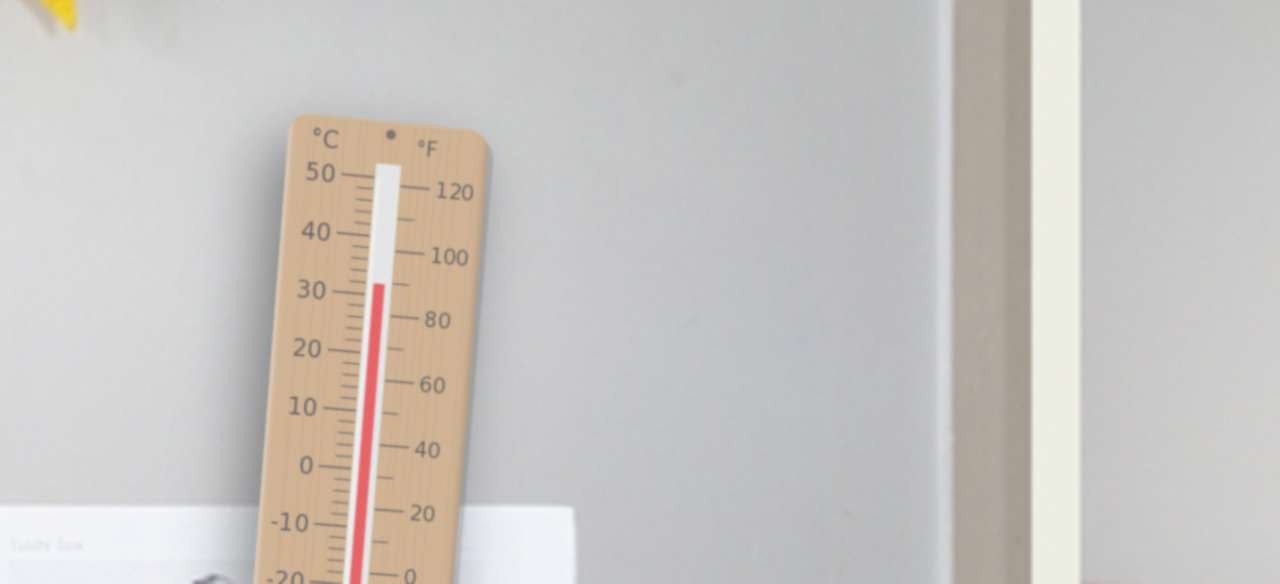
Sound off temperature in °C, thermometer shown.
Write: 32 °C
